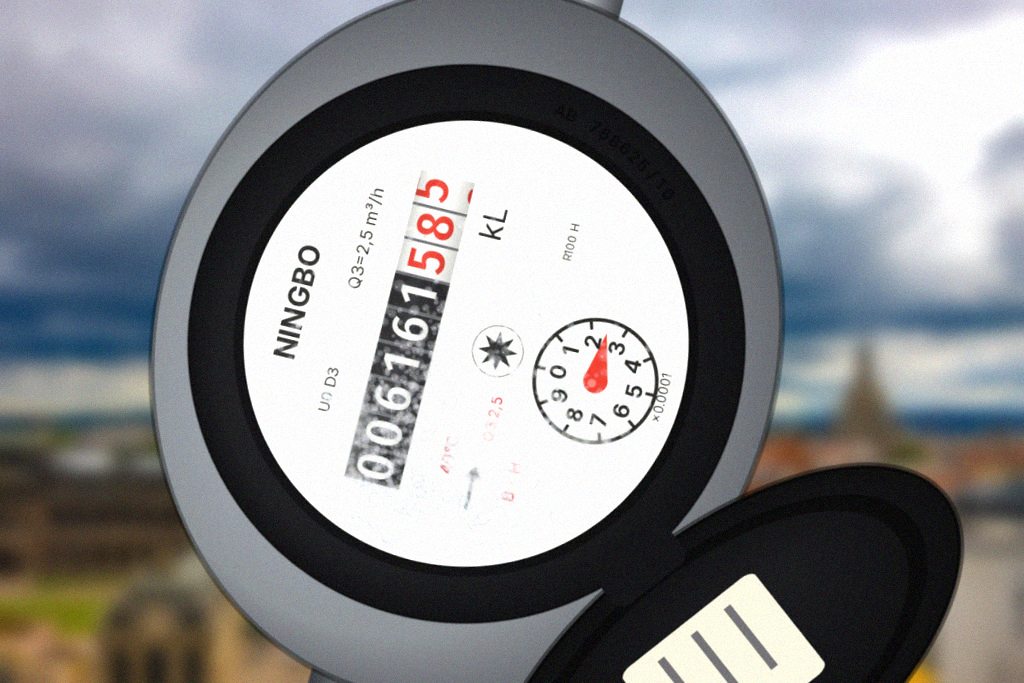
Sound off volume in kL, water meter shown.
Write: 6161.5852 kL
